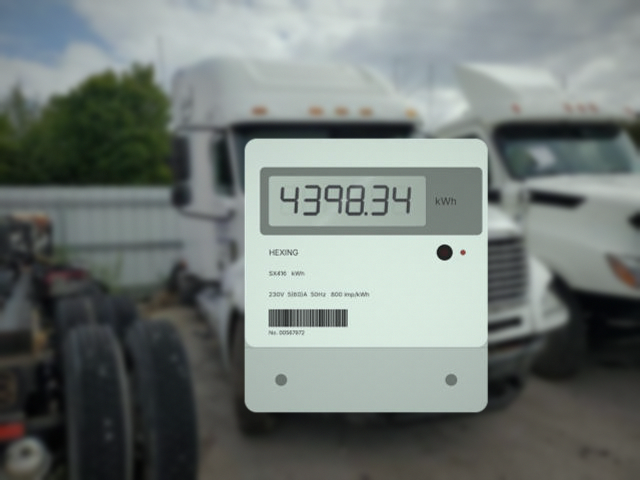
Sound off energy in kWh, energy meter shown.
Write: 4398.34 kWh
